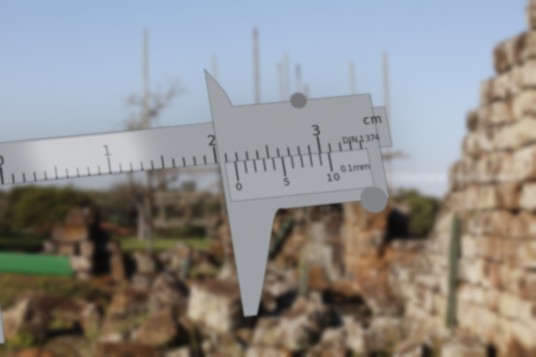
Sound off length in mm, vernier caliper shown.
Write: 21.8 mm
